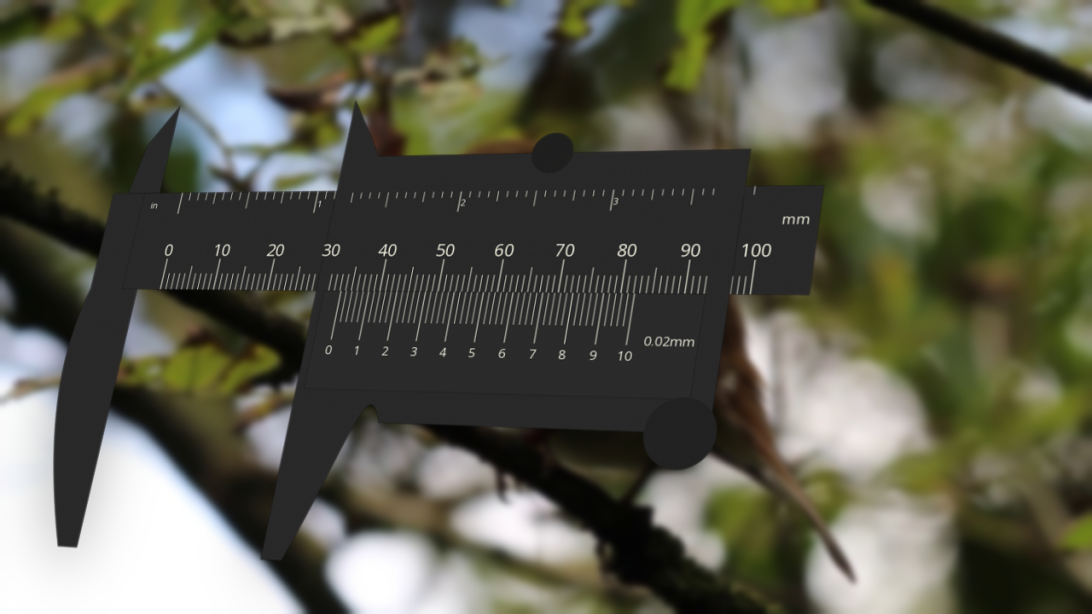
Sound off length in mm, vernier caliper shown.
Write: 33.2 mm
